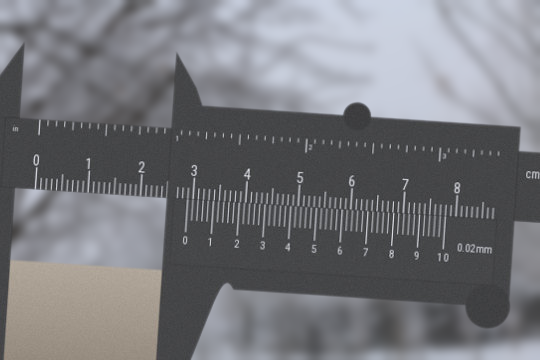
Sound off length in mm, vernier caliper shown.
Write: 29.0 mm
